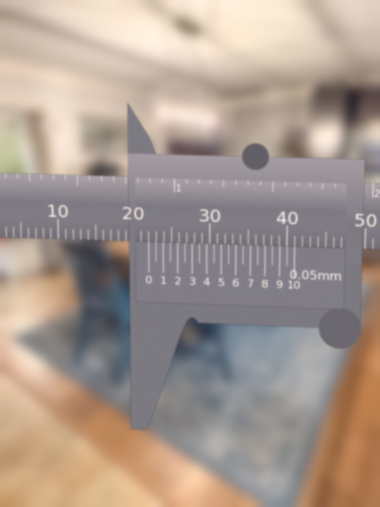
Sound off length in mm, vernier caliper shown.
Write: 22.0 mm
